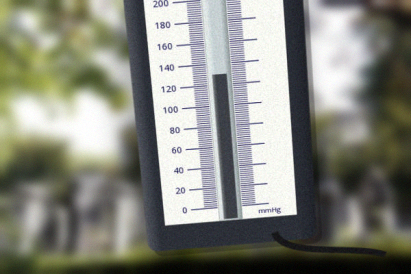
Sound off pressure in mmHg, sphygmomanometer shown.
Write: 130 mmHg
